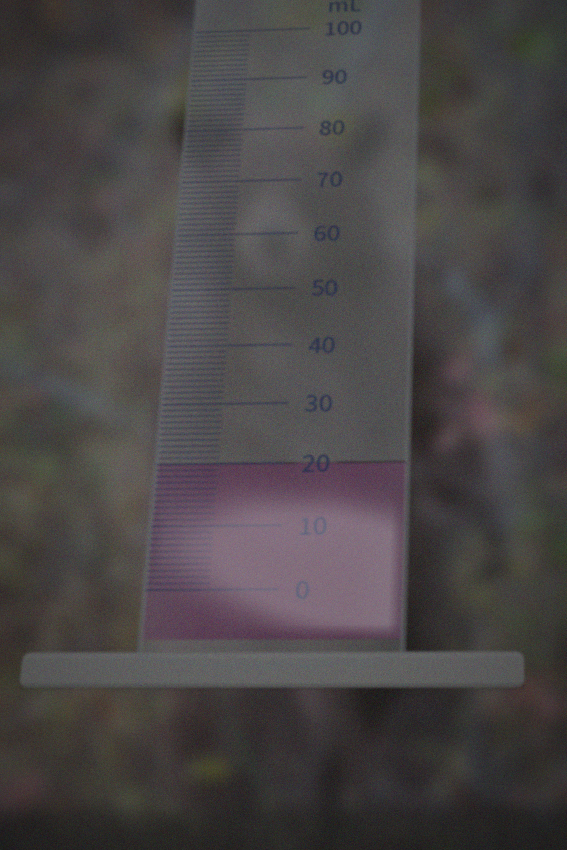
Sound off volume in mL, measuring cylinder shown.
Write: 20 mL
